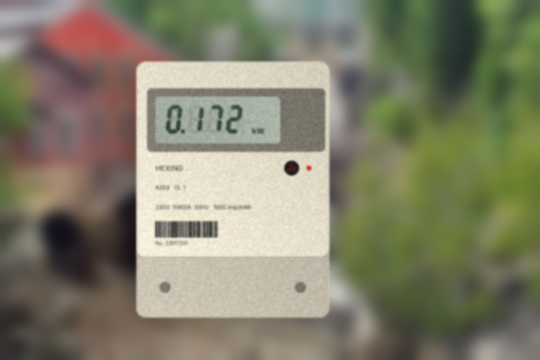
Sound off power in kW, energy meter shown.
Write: 0.172 kW
